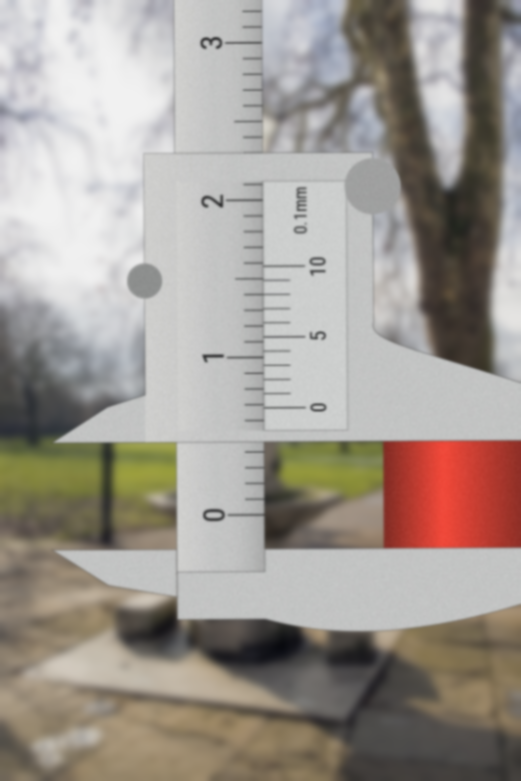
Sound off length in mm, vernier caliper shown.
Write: 6.8 mm
